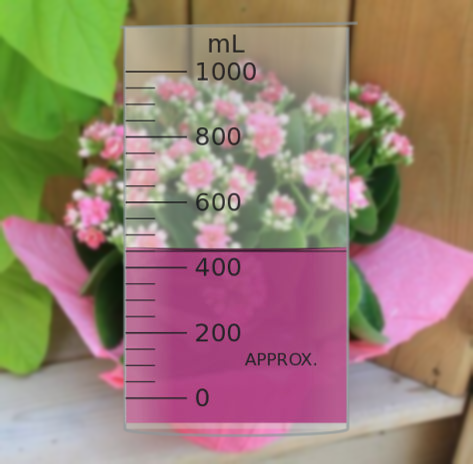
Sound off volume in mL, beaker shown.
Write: 450 mL
